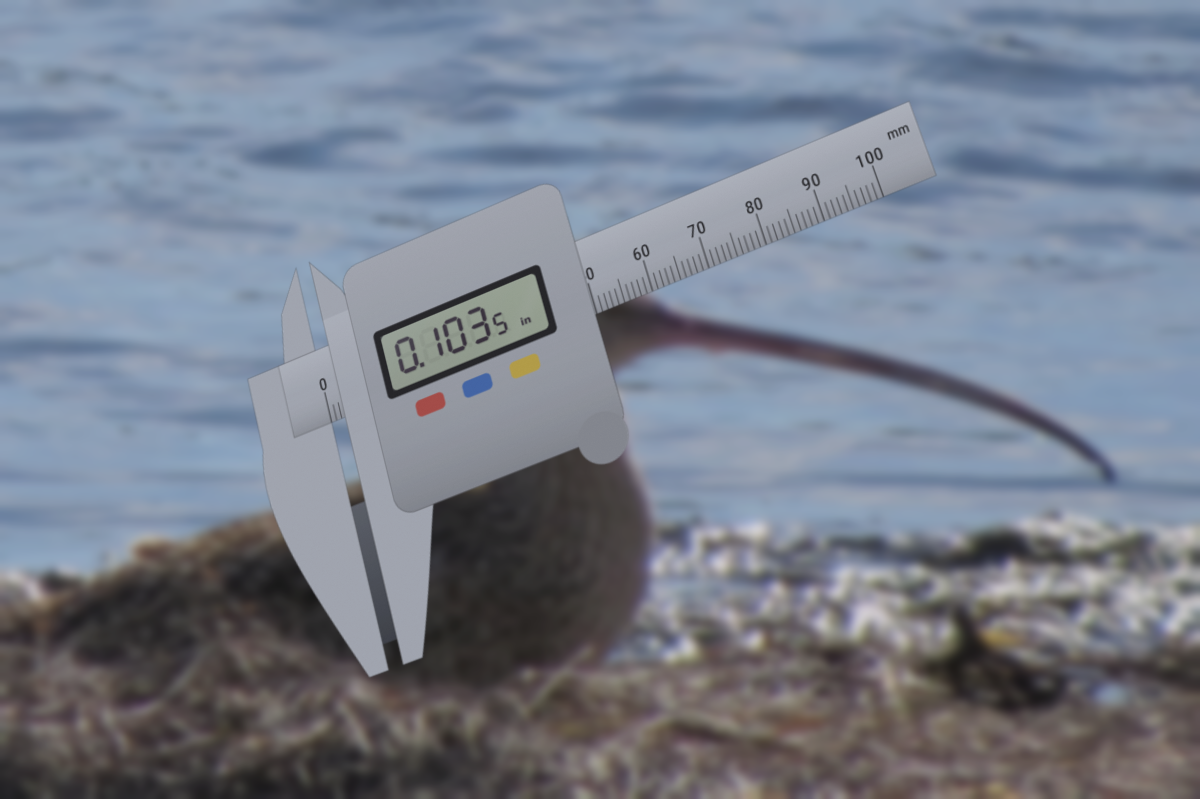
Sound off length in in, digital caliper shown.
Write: 0.1035 in
